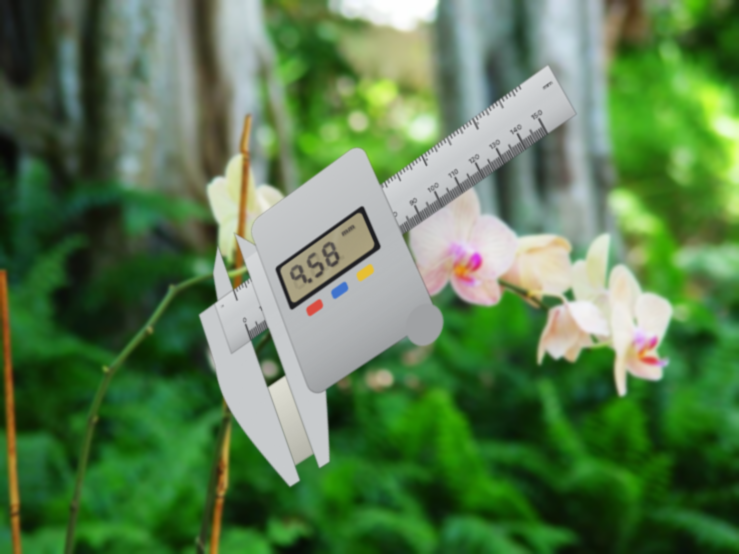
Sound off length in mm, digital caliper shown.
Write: 9.58 mm
